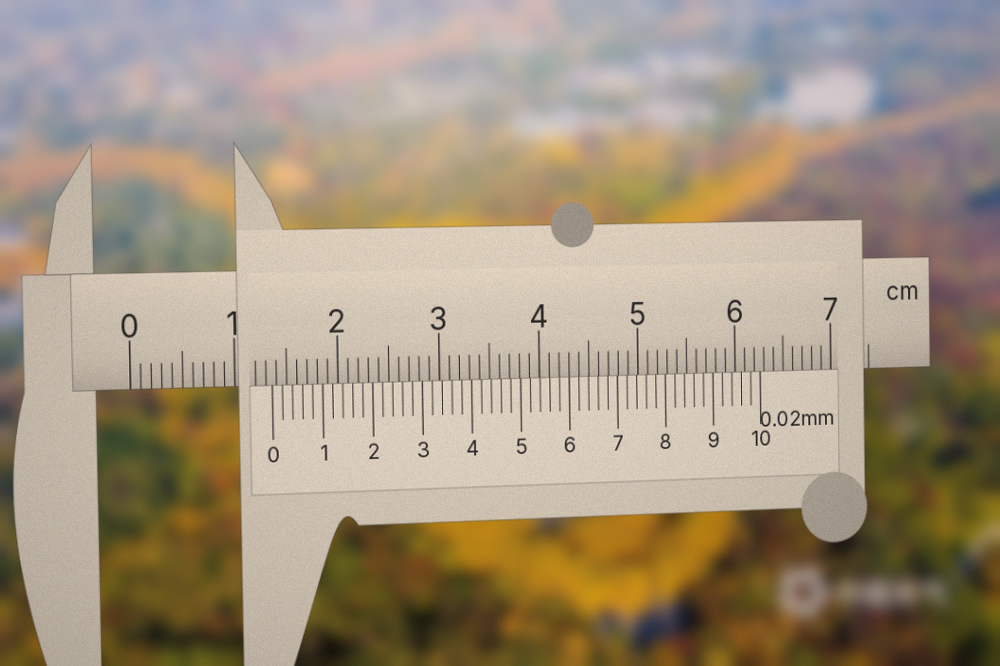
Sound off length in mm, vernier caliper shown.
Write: 13.6 mm
